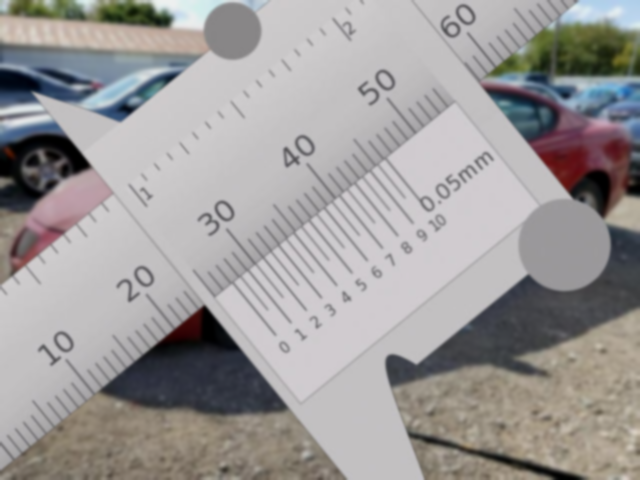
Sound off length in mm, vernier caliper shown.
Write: 27.2 mm
